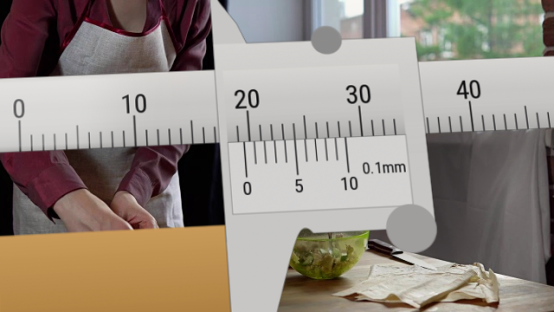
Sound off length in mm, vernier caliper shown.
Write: 19.5 mm
